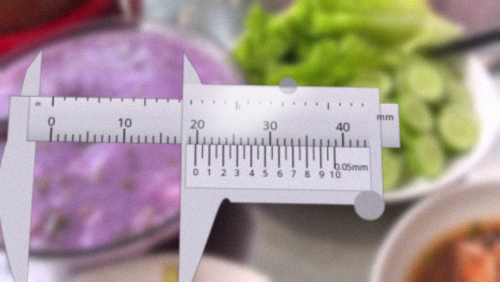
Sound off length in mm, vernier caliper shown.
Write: 19.8 mm
